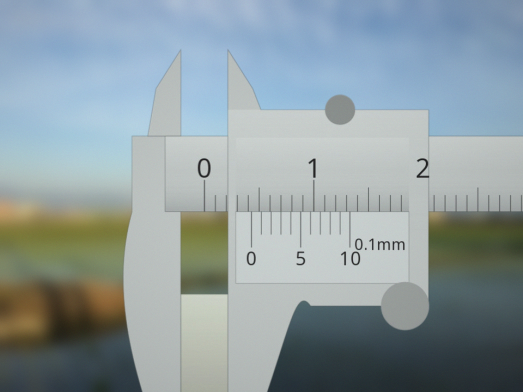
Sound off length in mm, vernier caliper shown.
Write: 4.3 mm
